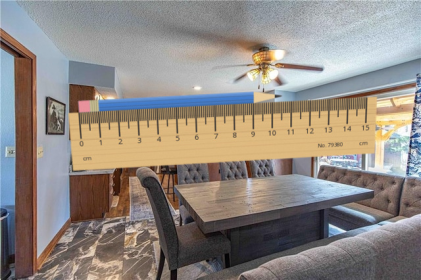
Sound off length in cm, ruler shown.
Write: 10.5 cm
